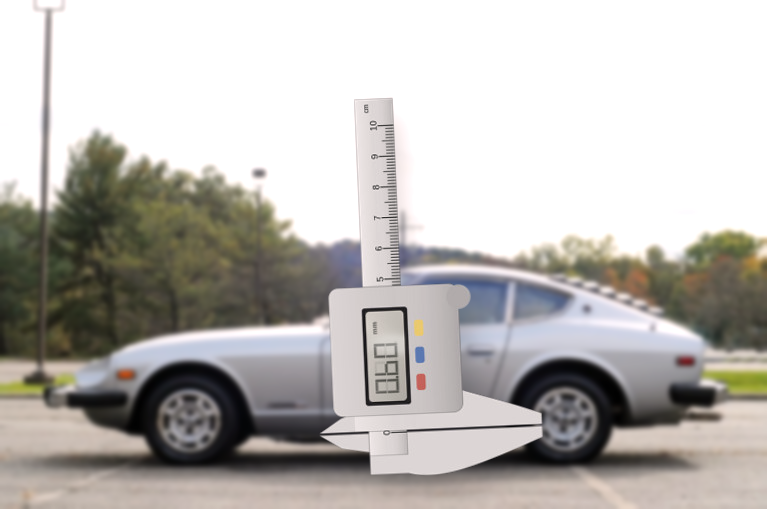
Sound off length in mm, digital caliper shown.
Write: 0.60 mm
